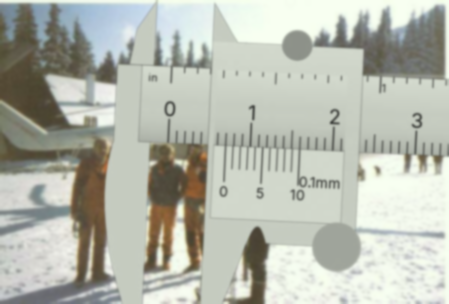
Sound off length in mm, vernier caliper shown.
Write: 7.0 mm
